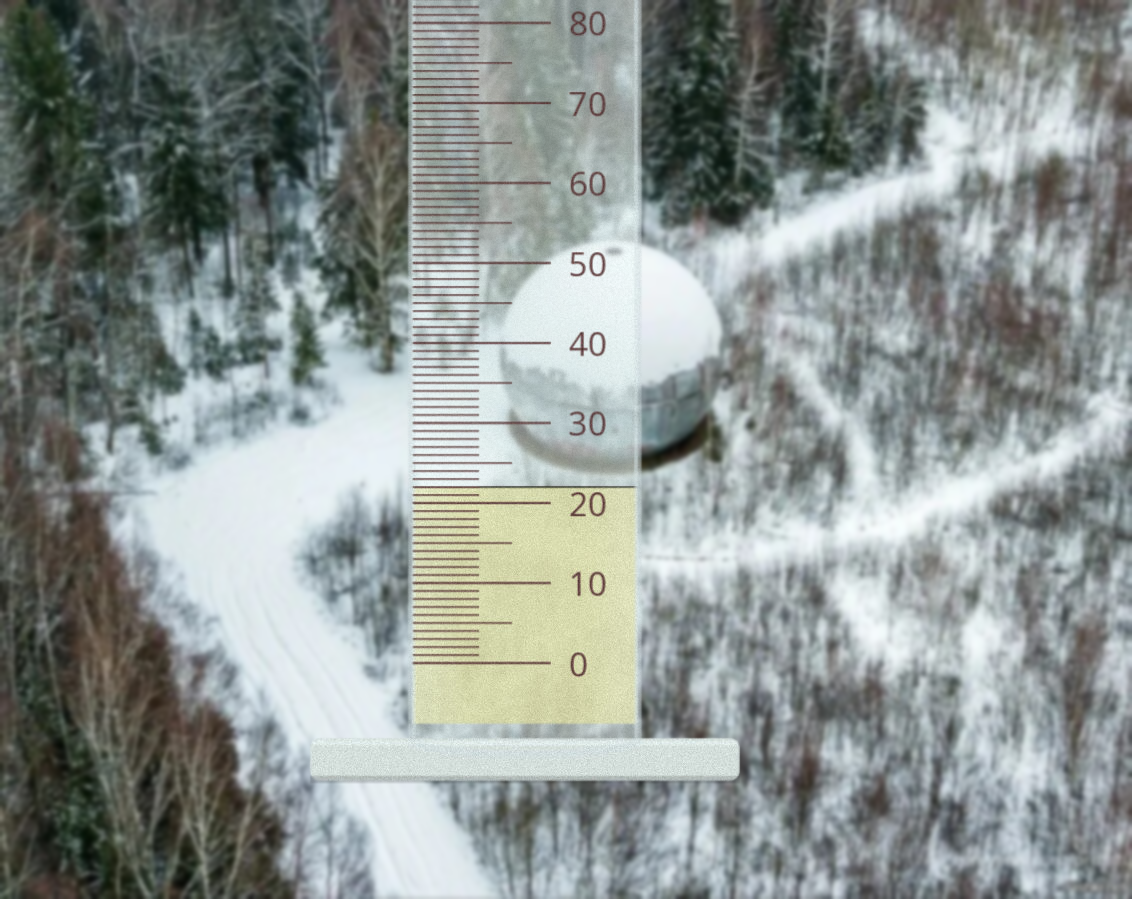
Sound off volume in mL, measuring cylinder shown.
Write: 22 mL
